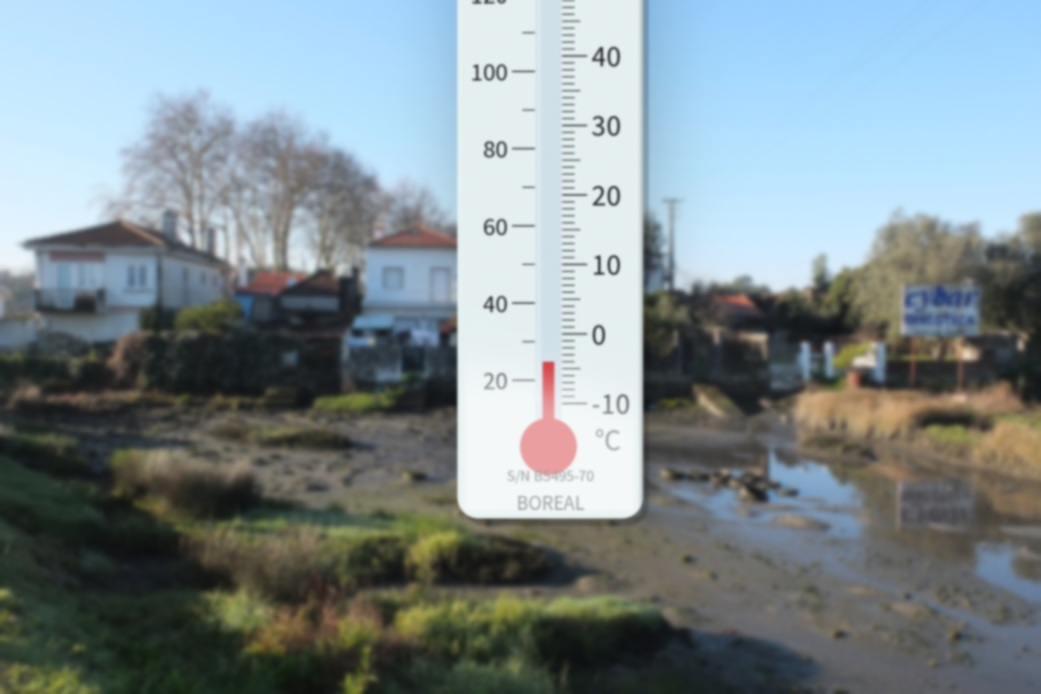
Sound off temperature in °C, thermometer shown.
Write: -4 °C
